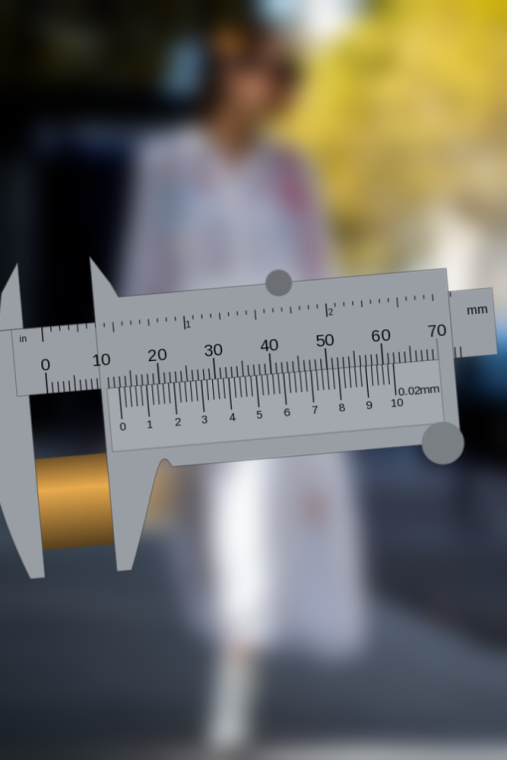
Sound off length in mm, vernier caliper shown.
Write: 12.8 mm
